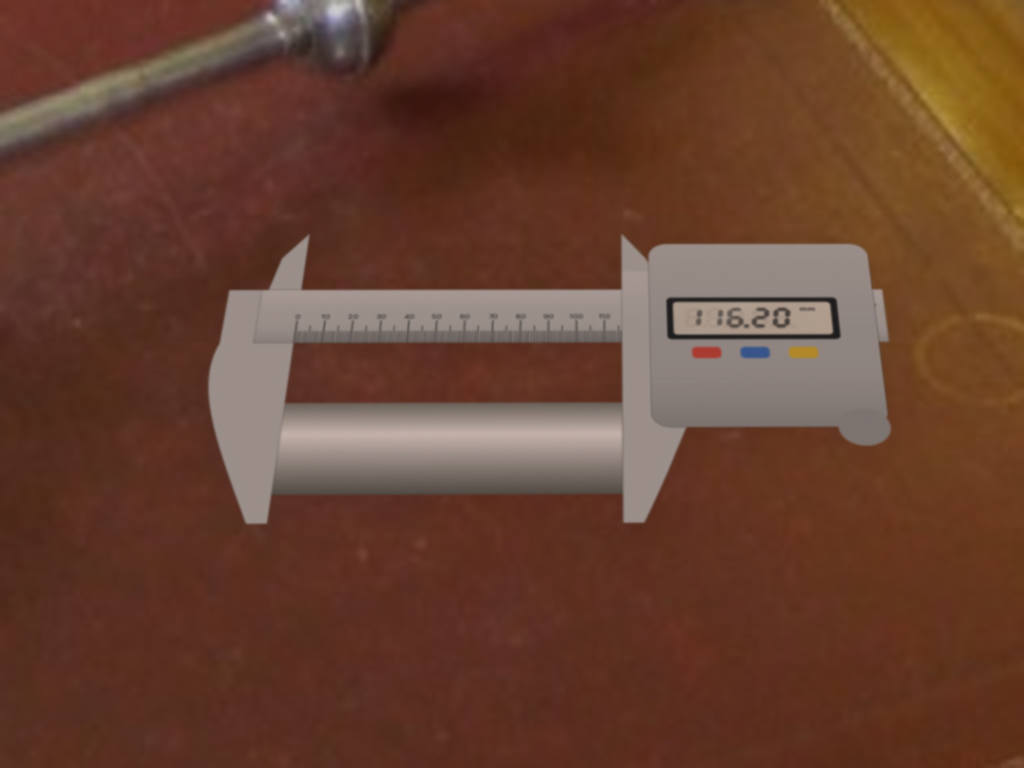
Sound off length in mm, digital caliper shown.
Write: 116.20 mm
